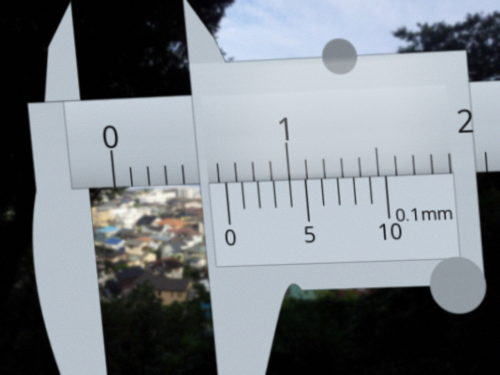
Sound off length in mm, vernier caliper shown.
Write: 6.4 mm
